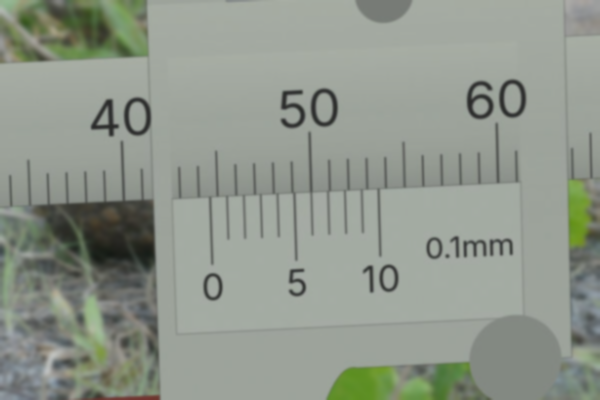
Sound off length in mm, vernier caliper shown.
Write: 44.6 mm
